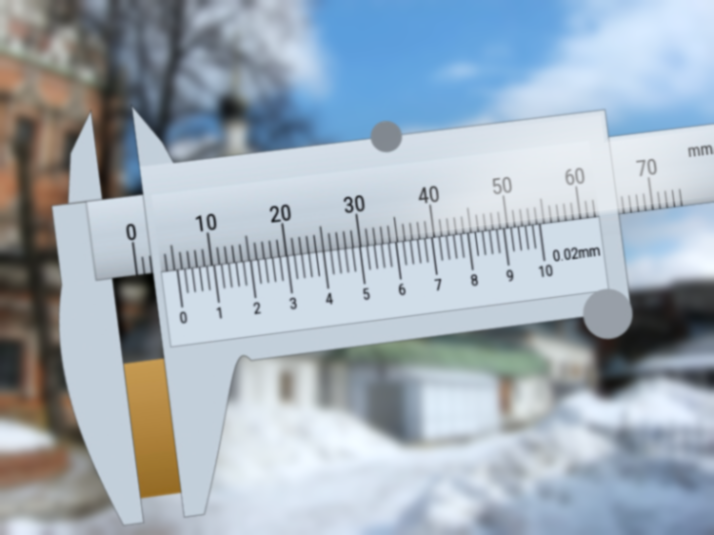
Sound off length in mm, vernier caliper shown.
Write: 5.4 mm
